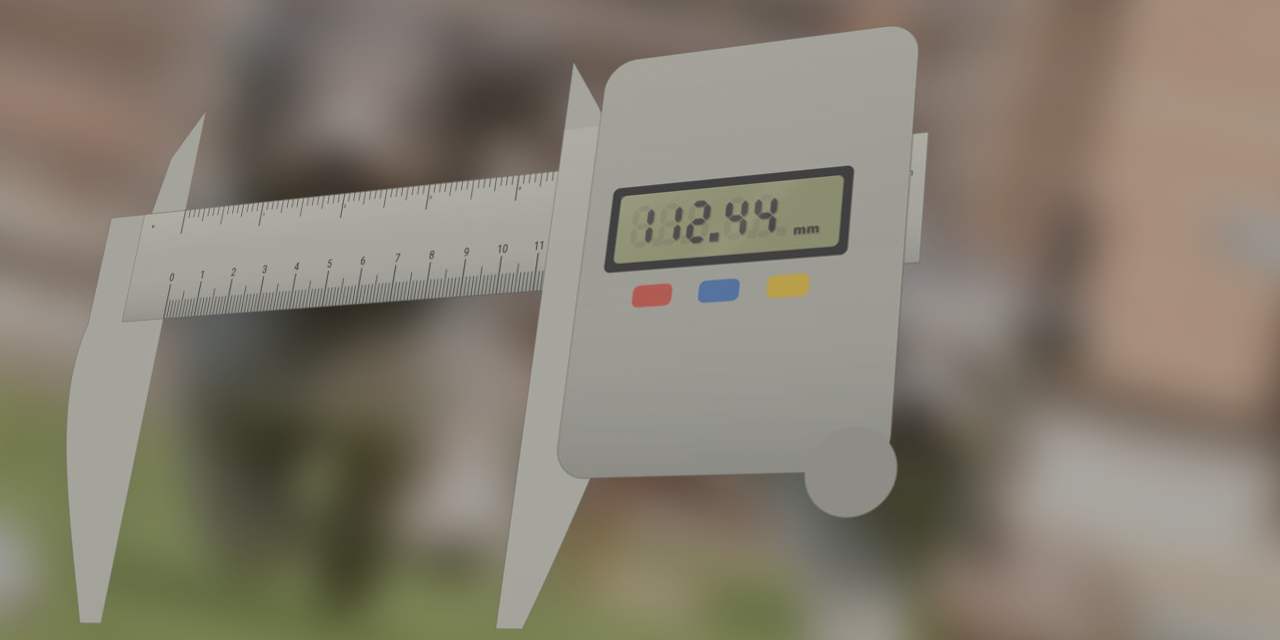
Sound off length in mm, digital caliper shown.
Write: 112.44 mm
